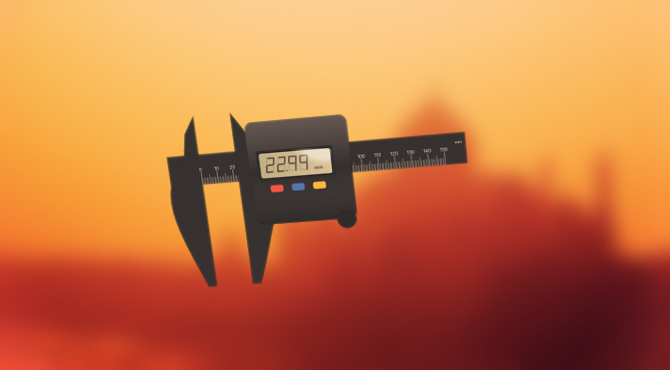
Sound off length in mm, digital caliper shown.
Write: 22.99 mm
